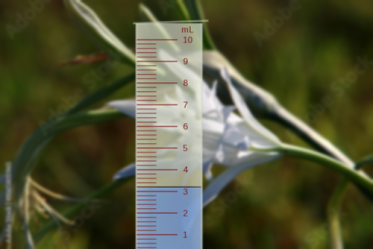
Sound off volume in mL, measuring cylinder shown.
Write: 3.2 mL
